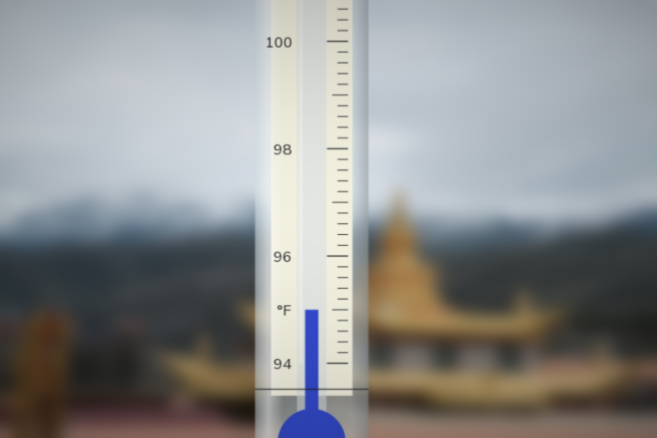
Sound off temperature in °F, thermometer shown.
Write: 95 °F
